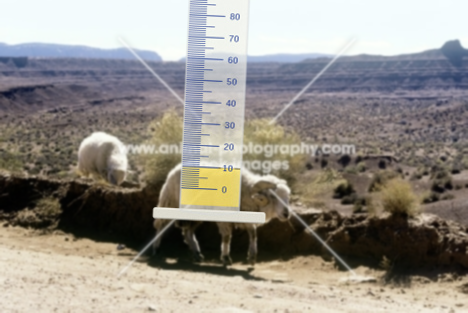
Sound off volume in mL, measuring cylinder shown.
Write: 10 mL
